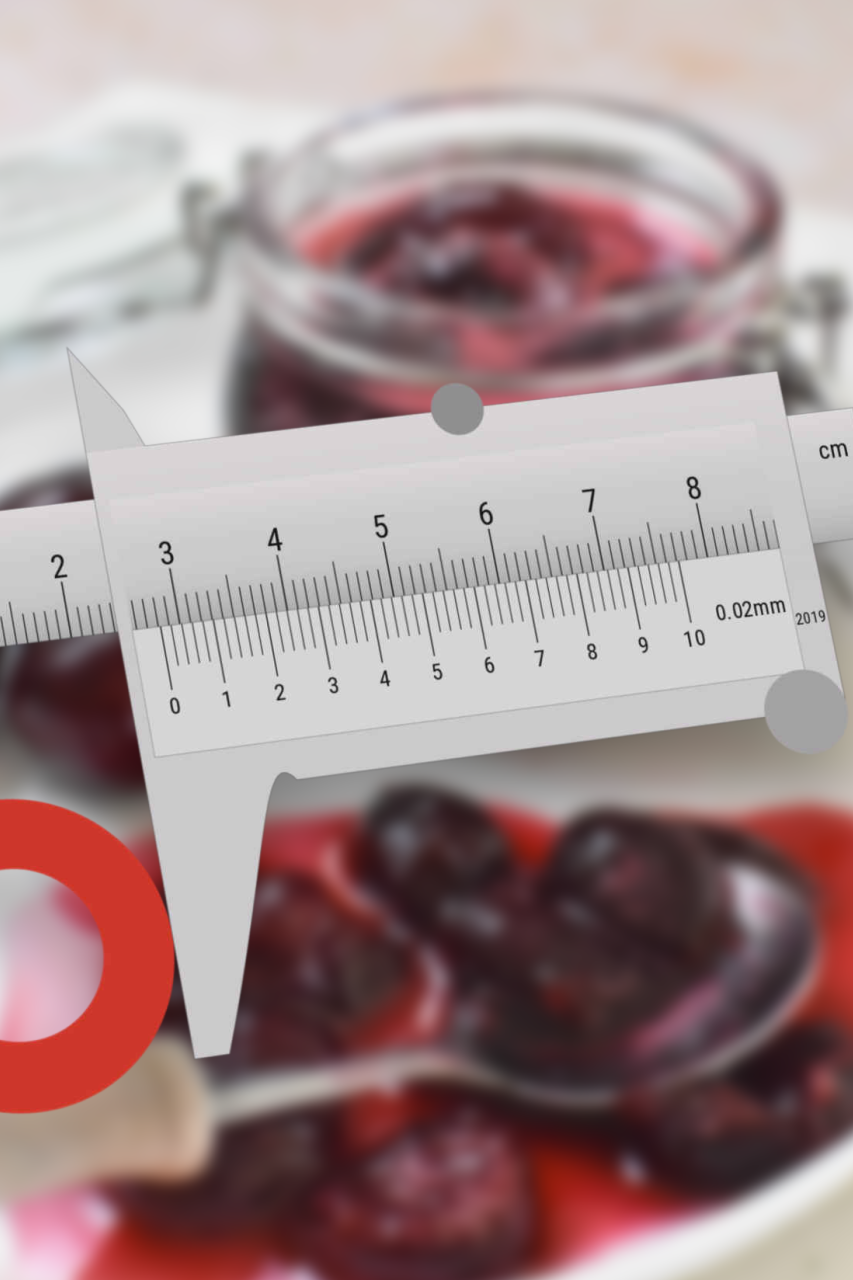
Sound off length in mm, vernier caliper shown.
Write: 28.2 mm
